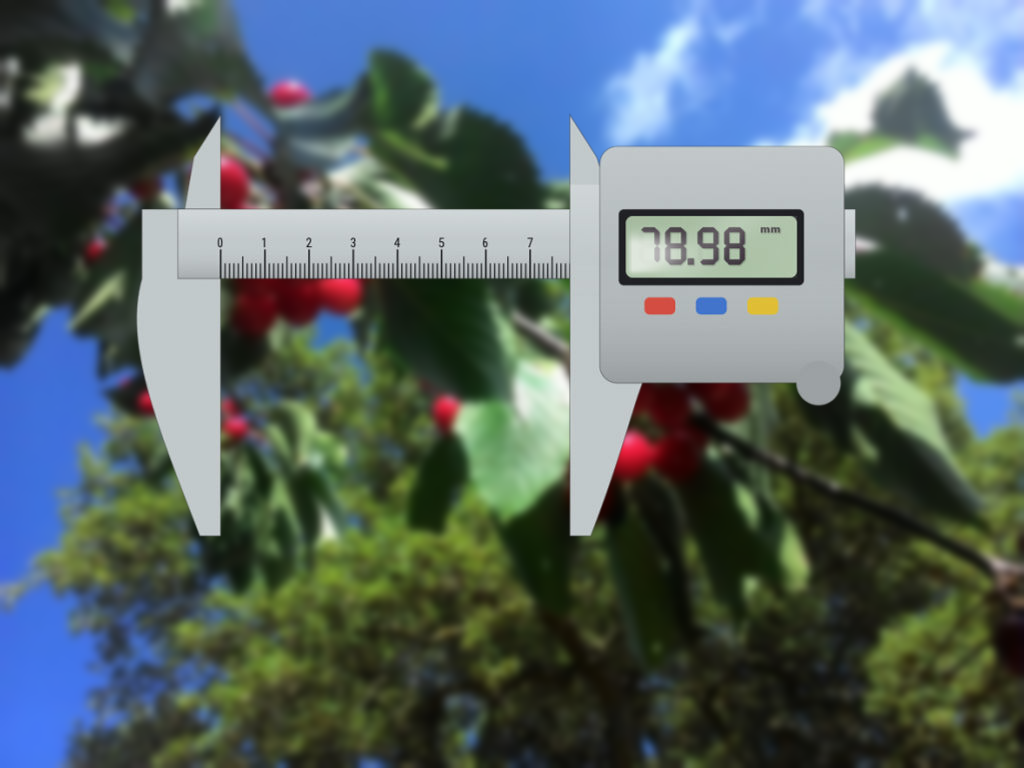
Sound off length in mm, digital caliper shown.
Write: 78.98 mm
